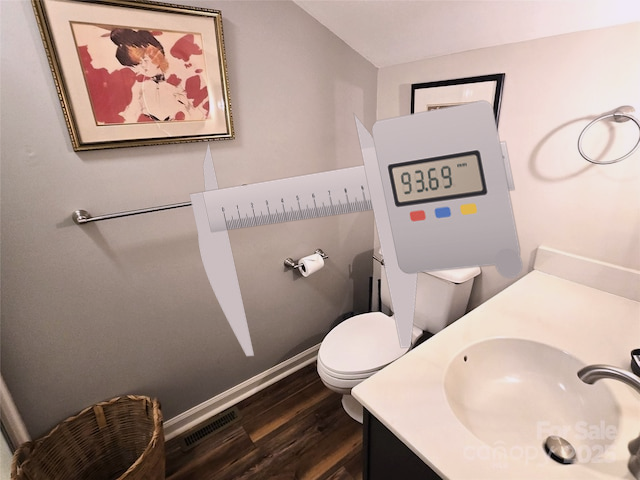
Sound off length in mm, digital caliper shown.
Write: 93.69 mm
